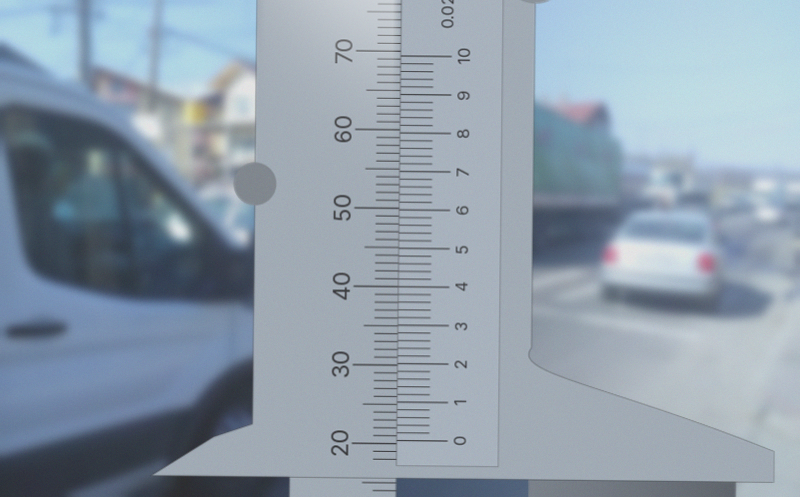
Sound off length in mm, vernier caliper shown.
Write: 20.4 mm
